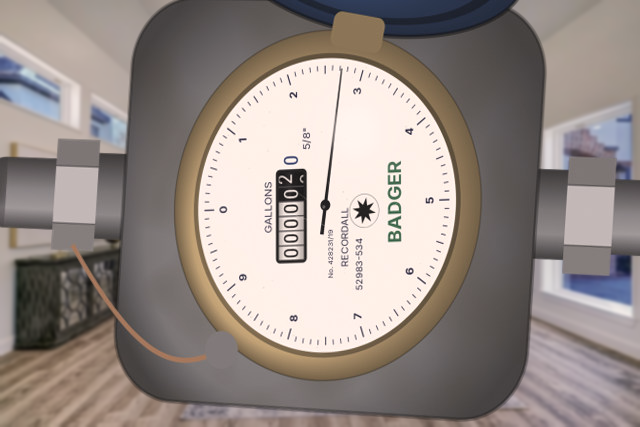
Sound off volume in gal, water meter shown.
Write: 22.7 gal
